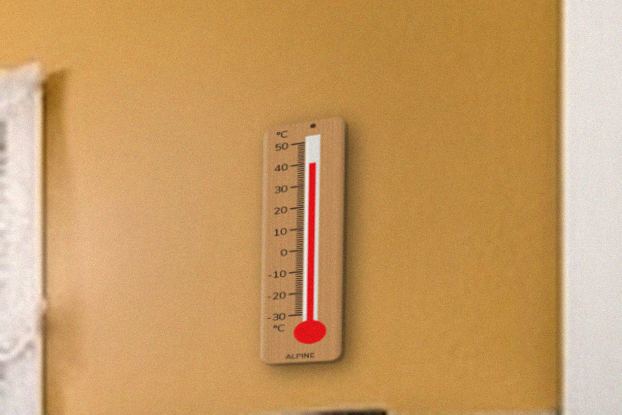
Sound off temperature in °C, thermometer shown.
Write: 40 °C
